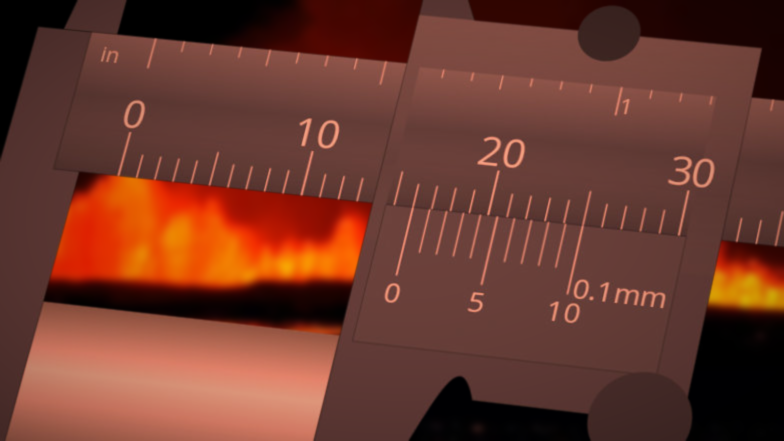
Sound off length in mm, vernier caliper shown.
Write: 16.0 mm
